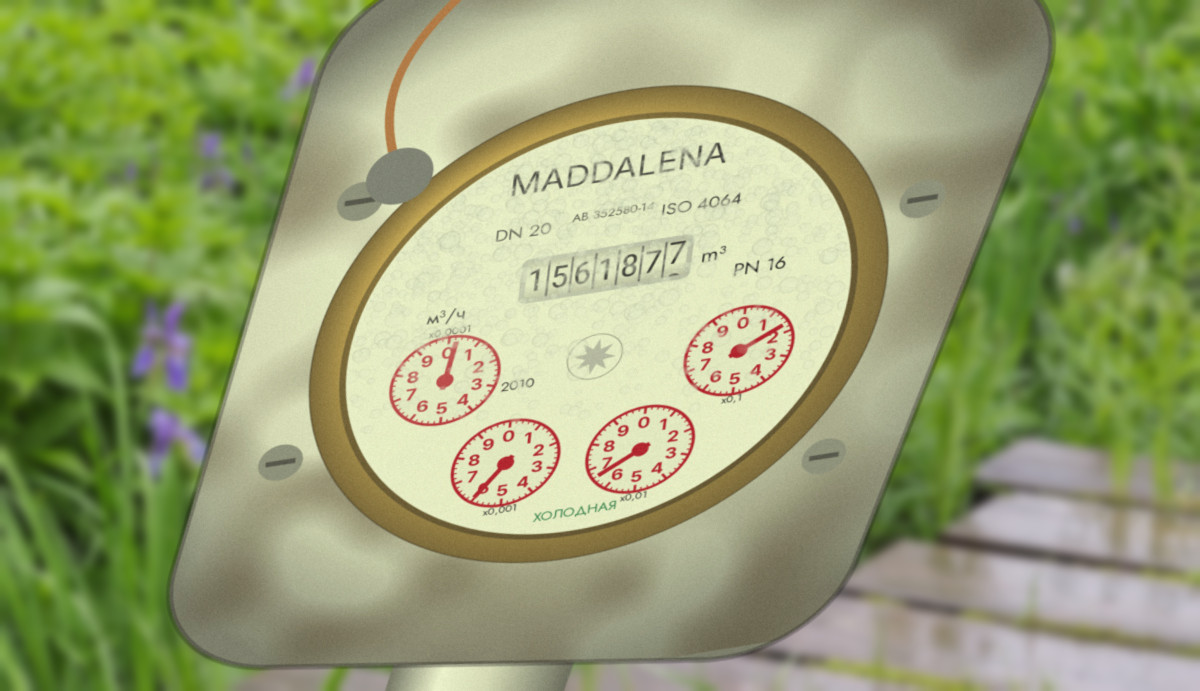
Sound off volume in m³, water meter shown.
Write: 1561877.1660 m³
